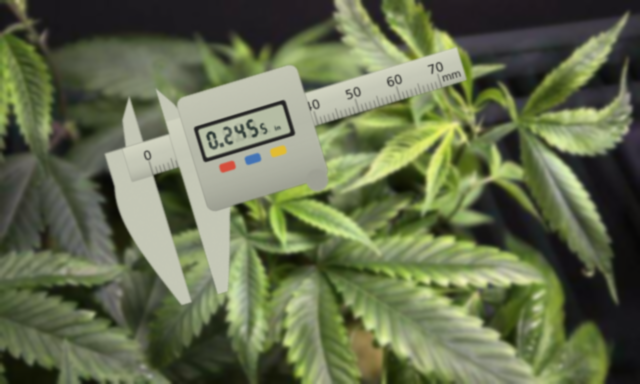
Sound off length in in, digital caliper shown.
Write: 0.2455 in
